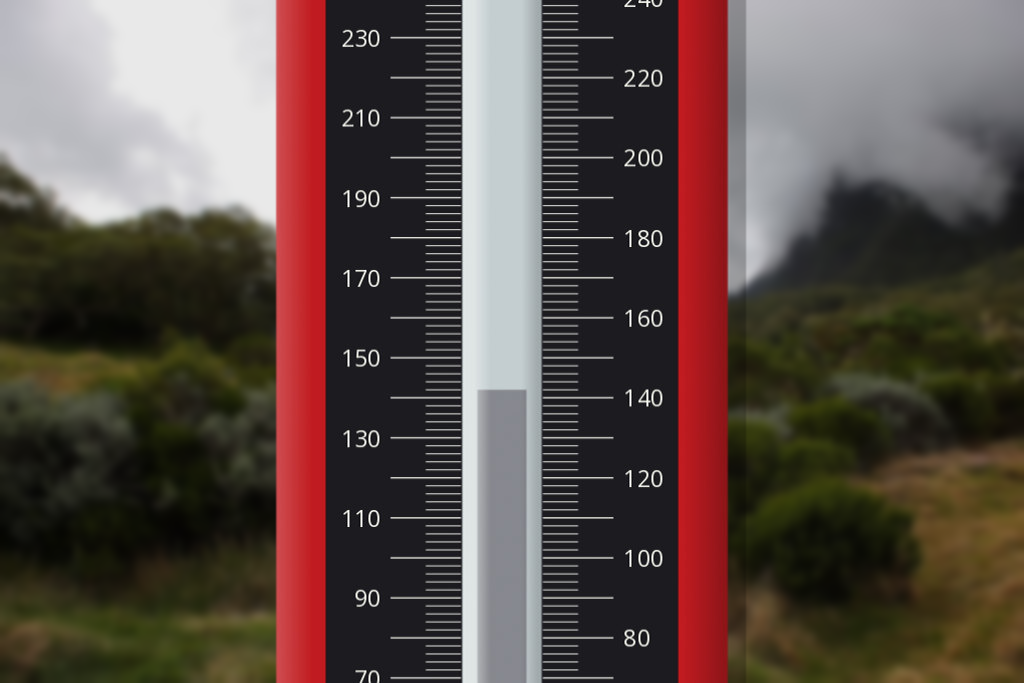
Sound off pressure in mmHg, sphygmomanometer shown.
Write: 142 mmHg
